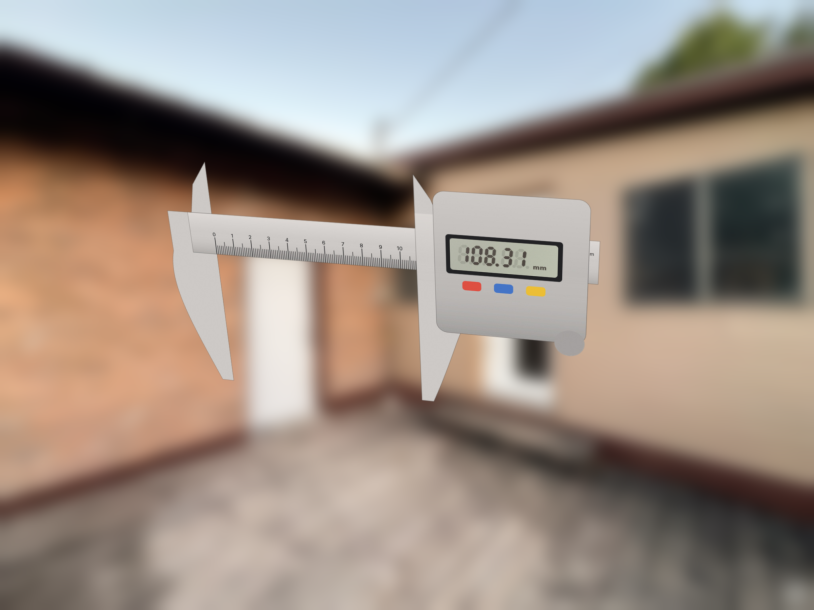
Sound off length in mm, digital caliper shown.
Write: 108.31 mm
